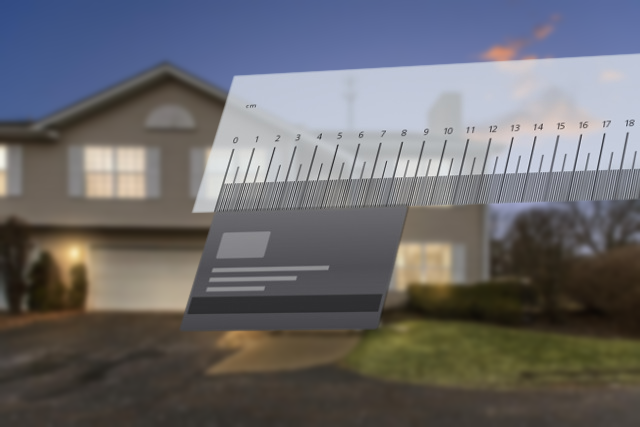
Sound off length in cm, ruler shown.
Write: 9 cm
